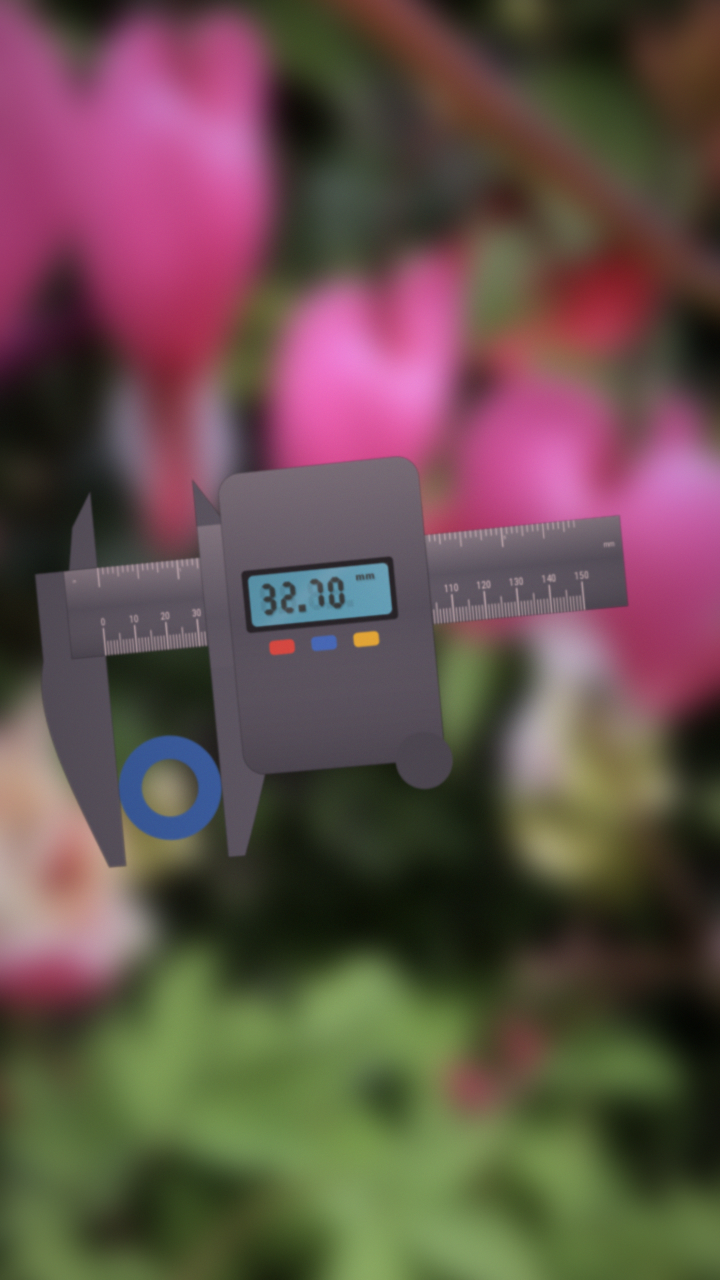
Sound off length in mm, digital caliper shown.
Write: 32.70 mm
